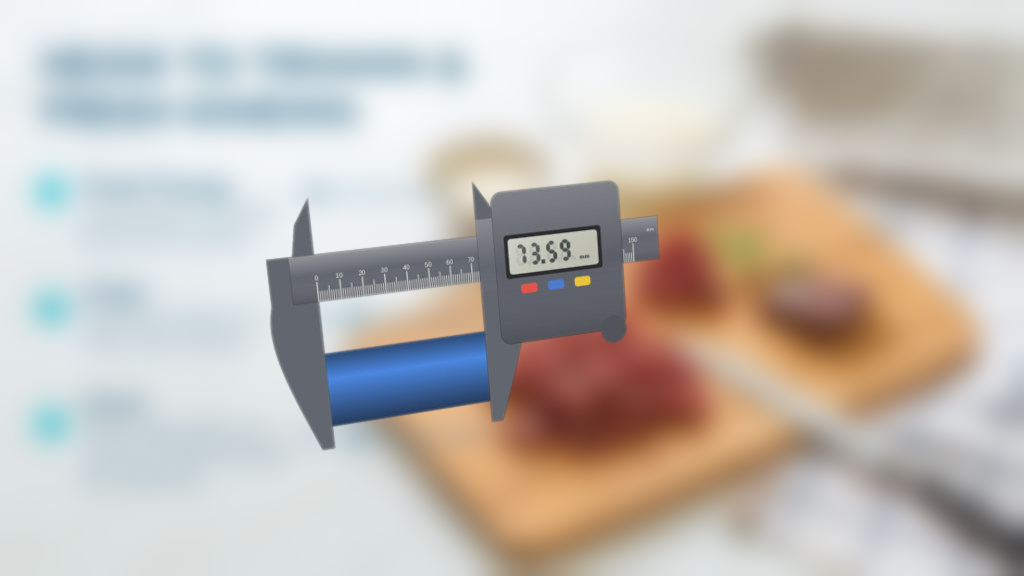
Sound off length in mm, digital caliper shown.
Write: 73.59 mm
